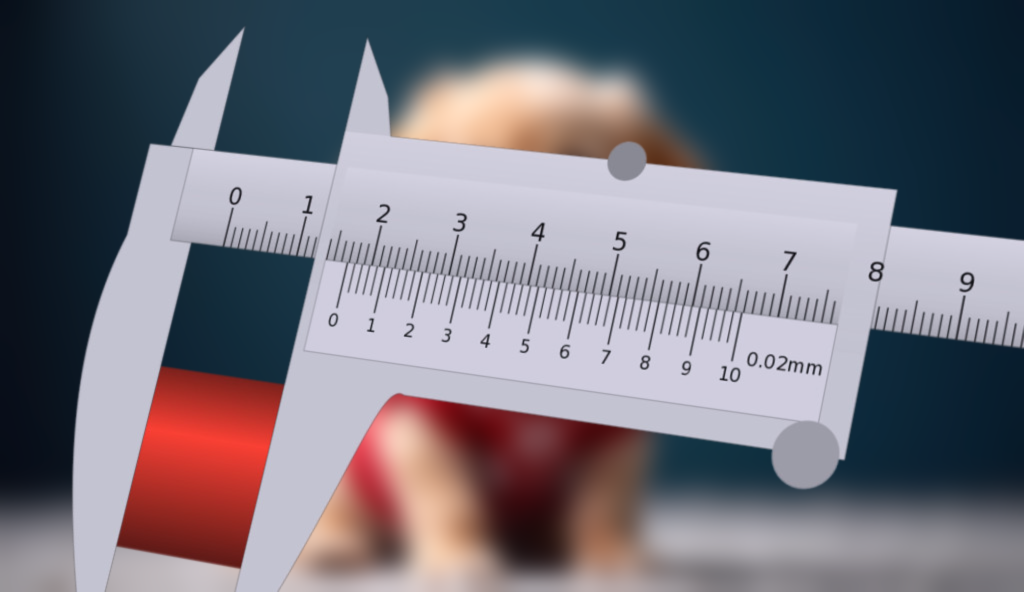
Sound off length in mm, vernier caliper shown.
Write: 16.8 mm
